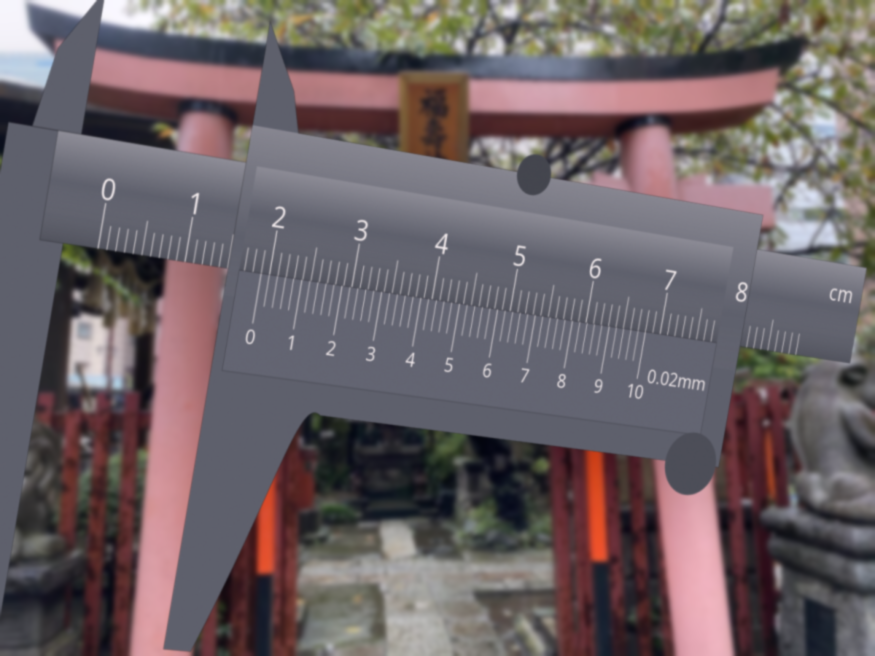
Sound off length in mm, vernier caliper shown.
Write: 19.0 mm
